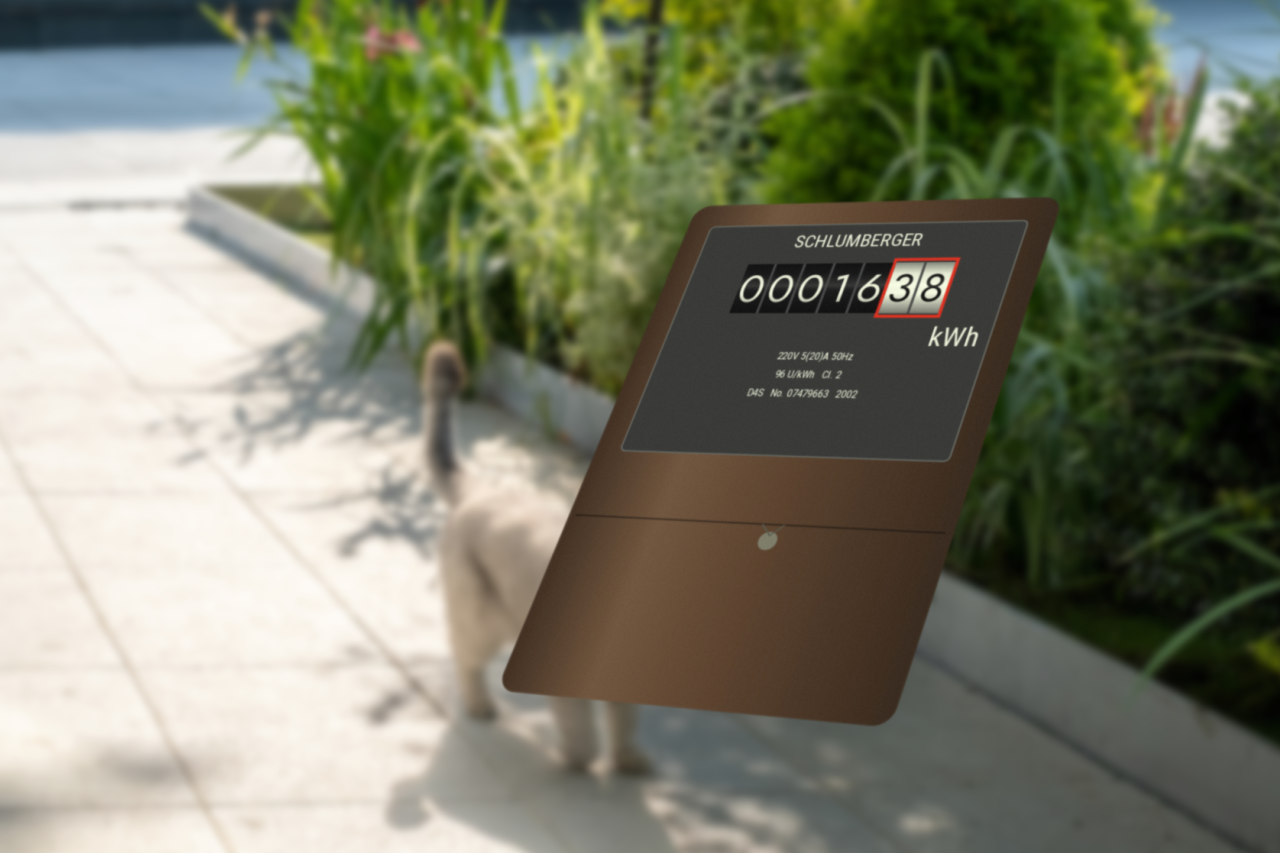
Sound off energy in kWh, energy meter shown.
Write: 16.38 kWh
